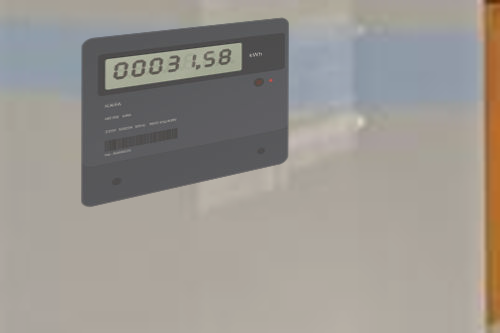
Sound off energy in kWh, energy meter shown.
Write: 31.58 kWh
